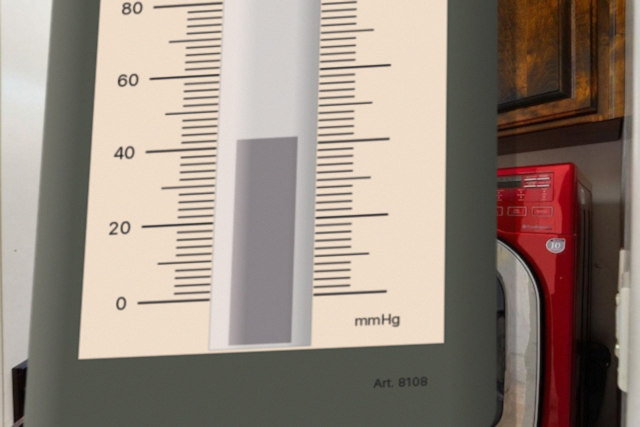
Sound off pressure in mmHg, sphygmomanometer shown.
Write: 42 mmHg
